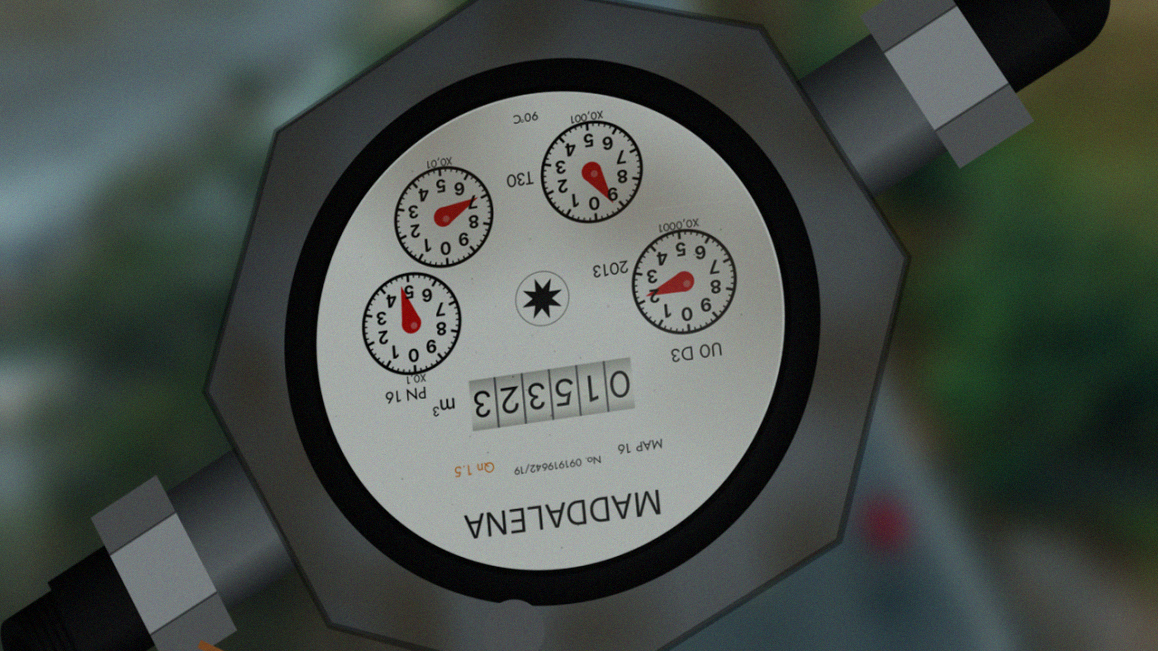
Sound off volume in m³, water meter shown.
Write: 15323.4692 m³
